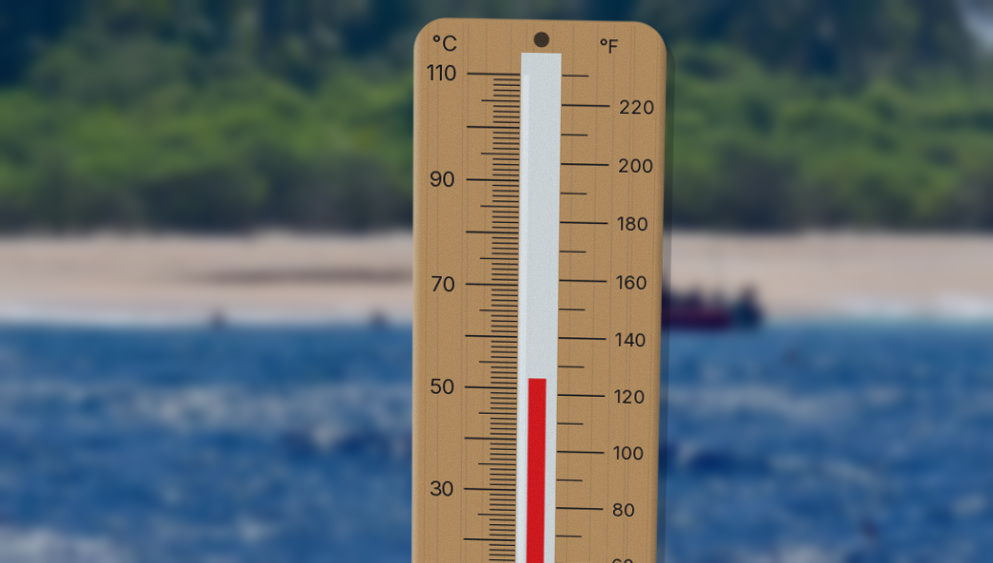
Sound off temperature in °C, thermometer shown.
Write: 52 °C
